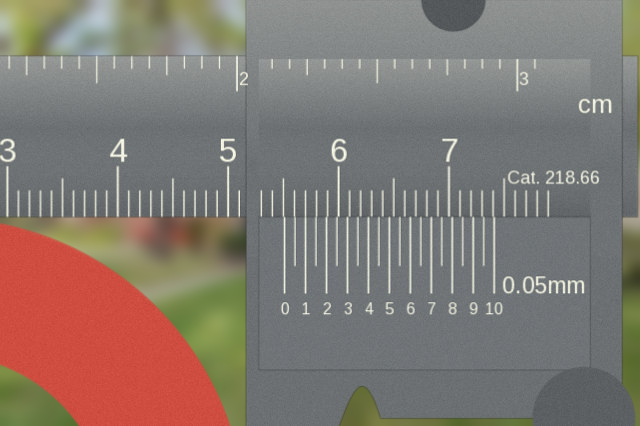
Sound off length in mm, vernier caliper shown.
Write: 55.1 mm
